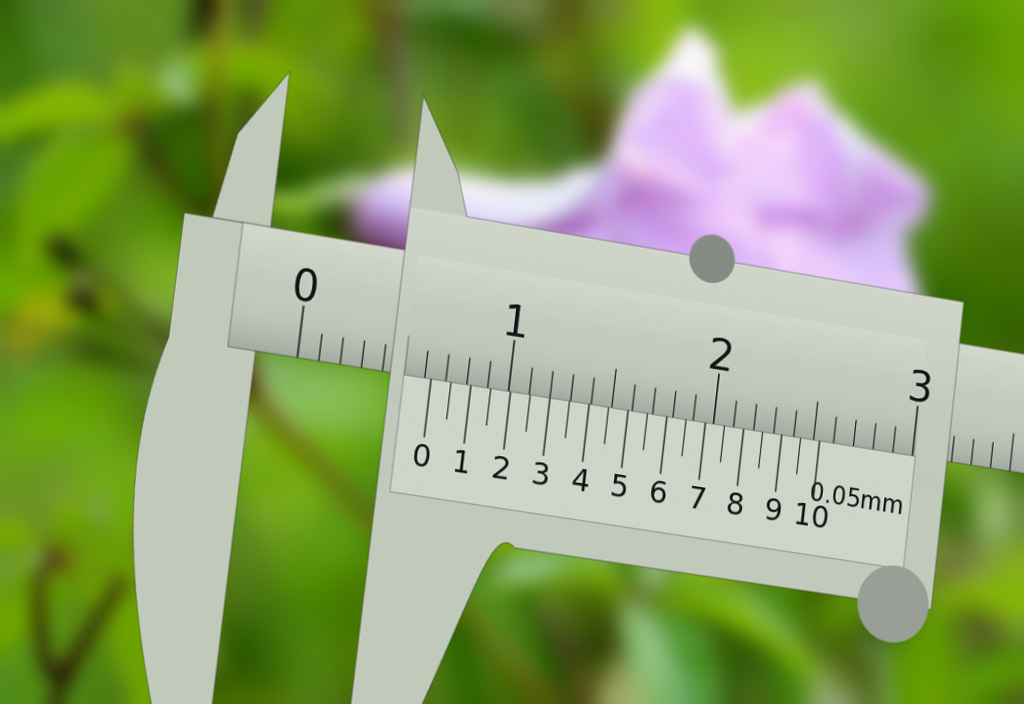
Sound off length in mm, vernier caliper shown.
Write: 6.3 mm
